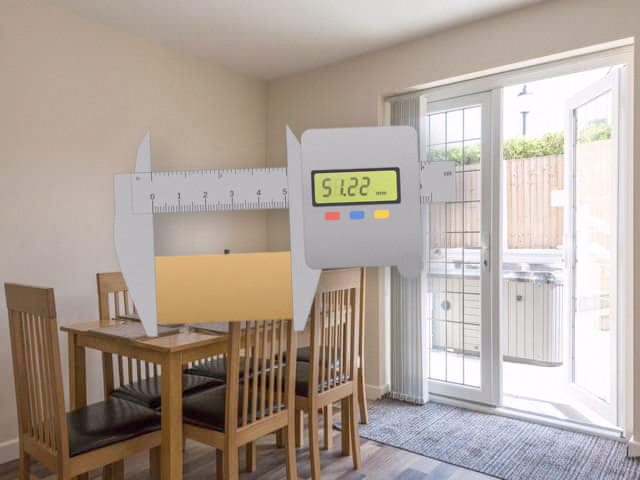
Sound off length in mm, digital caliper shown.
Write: 51.22 mm
